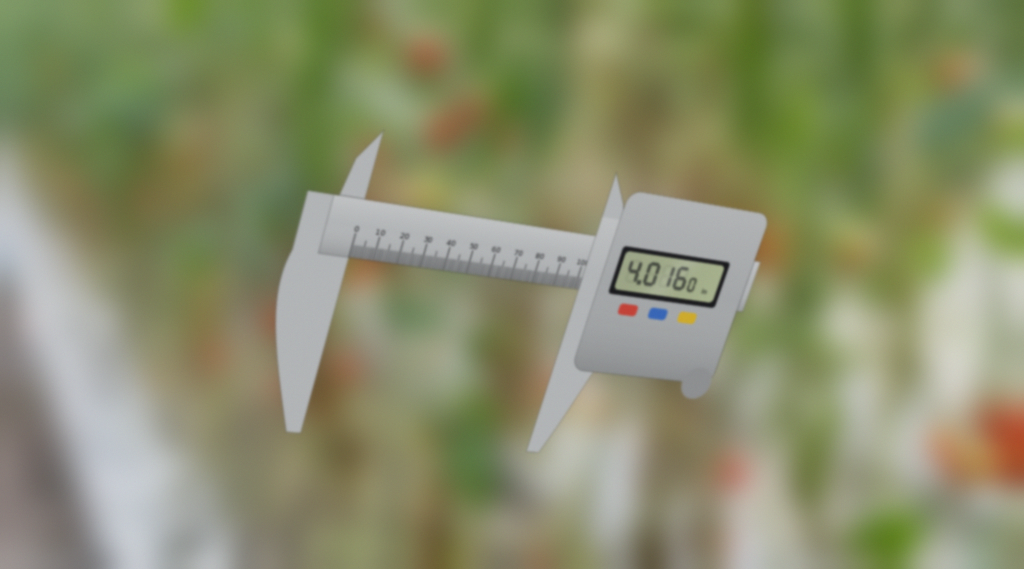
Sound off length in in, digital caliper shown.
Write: 4.0160 in
